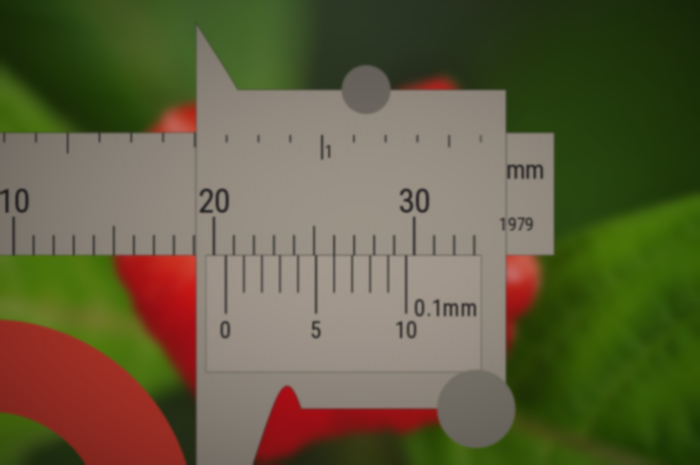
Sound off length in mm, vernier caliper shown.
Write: 20.6 mm
